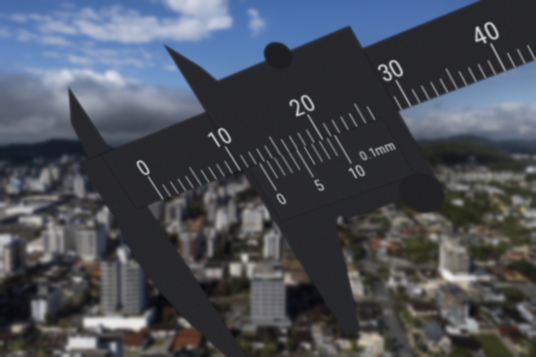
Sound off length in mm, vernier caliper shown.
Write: 12.4 mm
